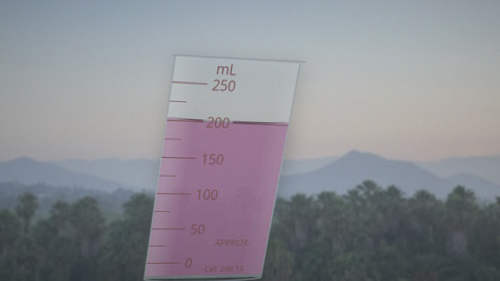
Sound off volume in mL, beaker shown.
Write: 200 mL
